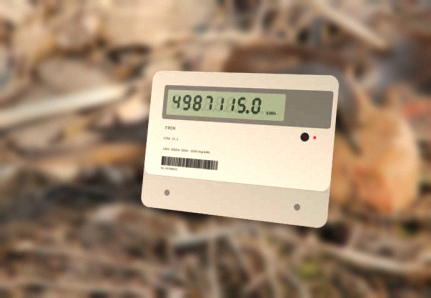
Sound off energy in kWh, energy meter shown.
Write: 4987115.0 kWh
